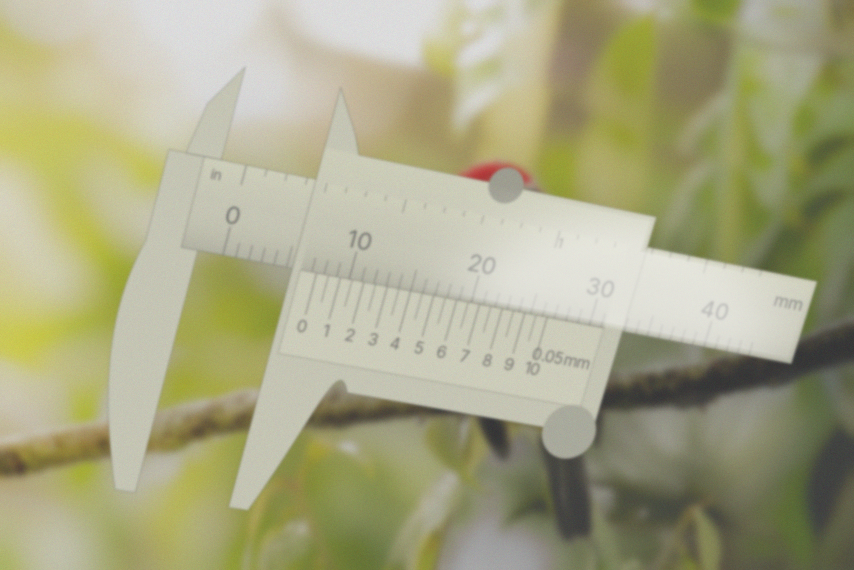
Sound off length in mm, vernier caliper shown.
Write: 7.4 mm
